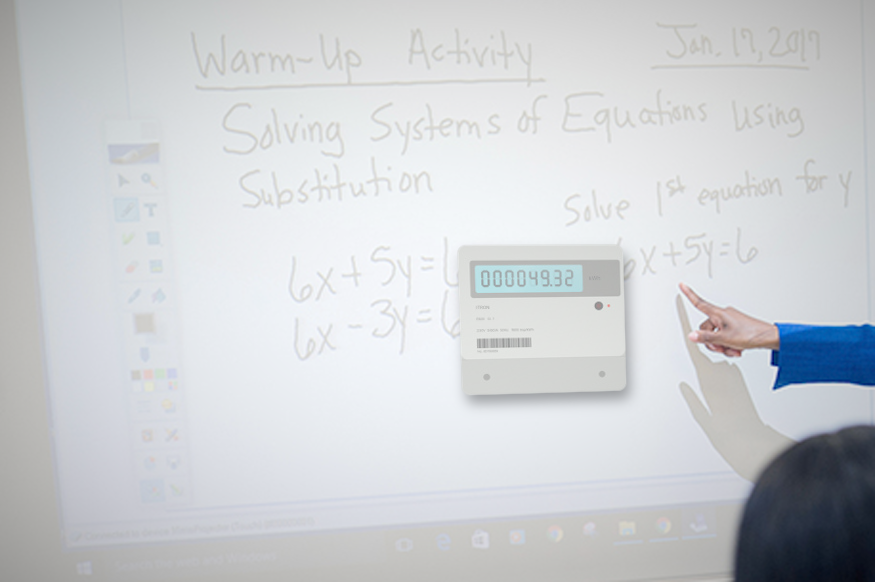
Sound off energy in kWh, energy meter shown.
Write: 49.32 kWh
